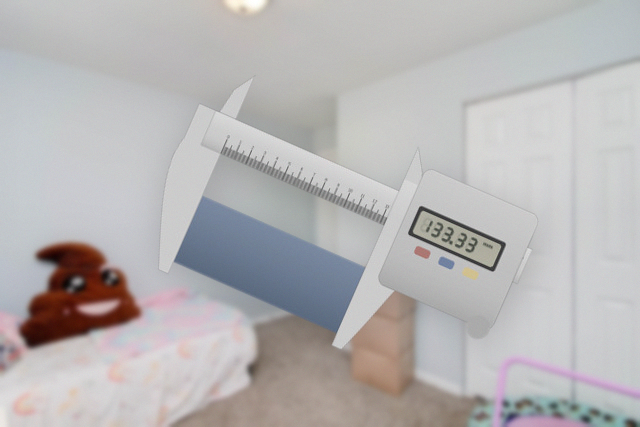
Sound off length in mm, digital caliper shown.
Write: 133.33 mm
